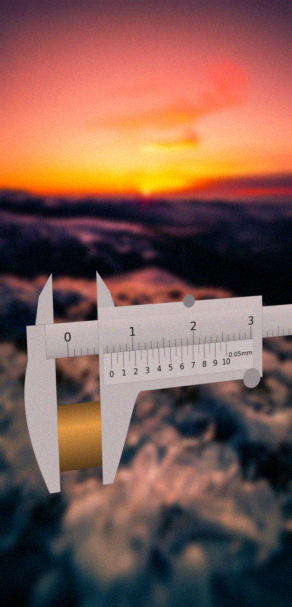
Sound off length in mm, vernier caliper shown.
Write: 6.6 mm
